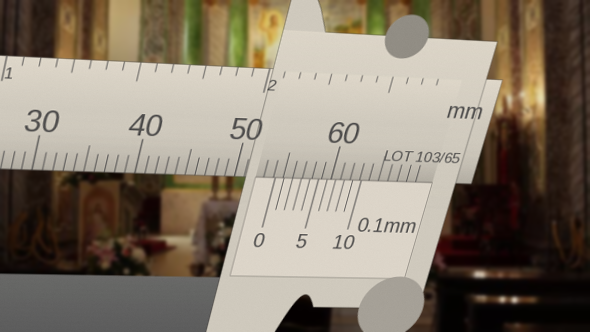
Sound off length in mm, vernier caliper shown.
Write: 54.2 mm
